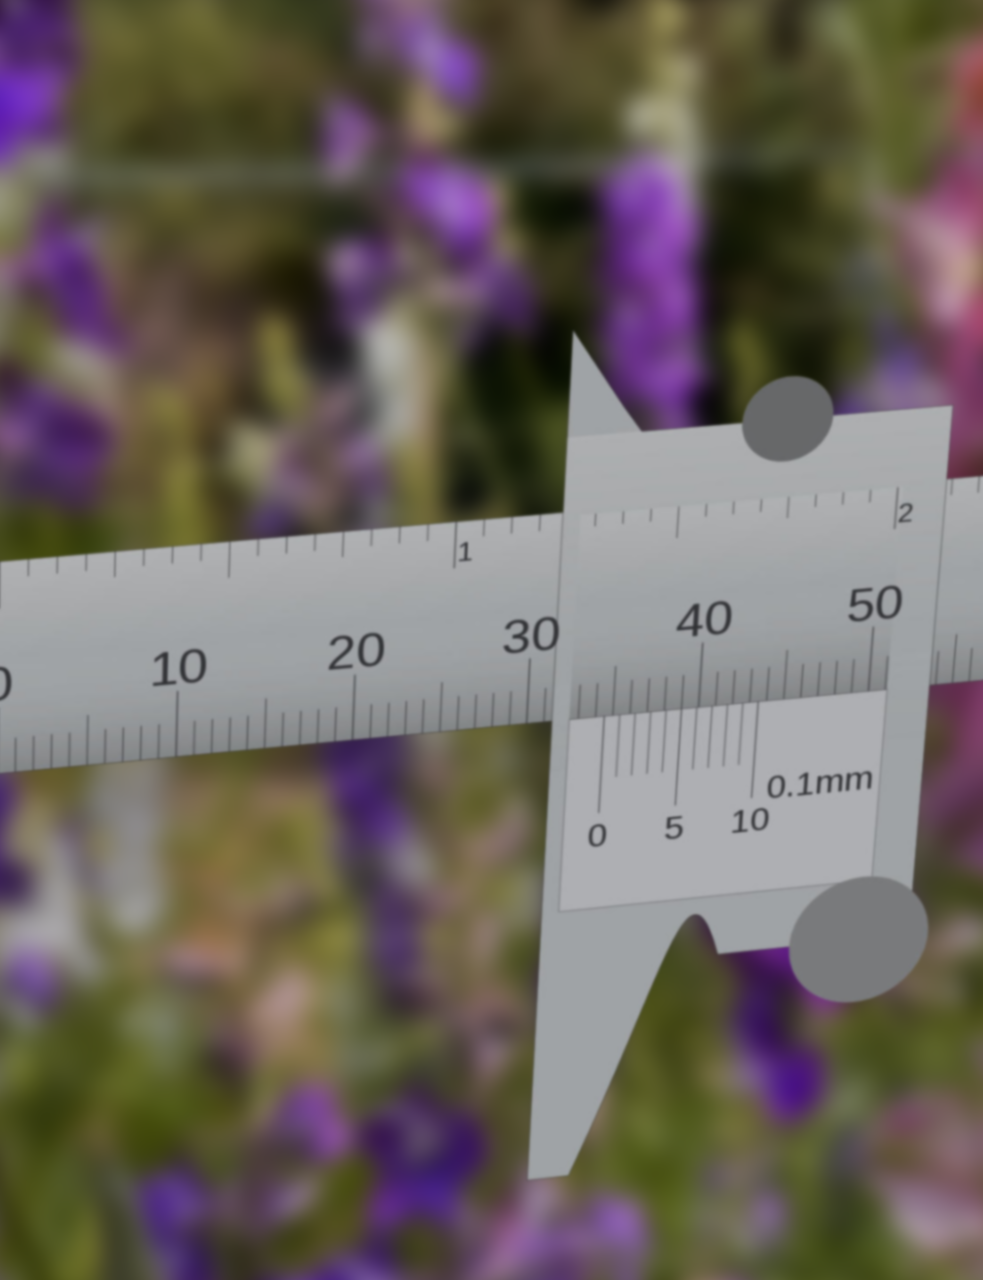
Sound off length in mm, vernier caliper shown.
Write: 34.5 mm
